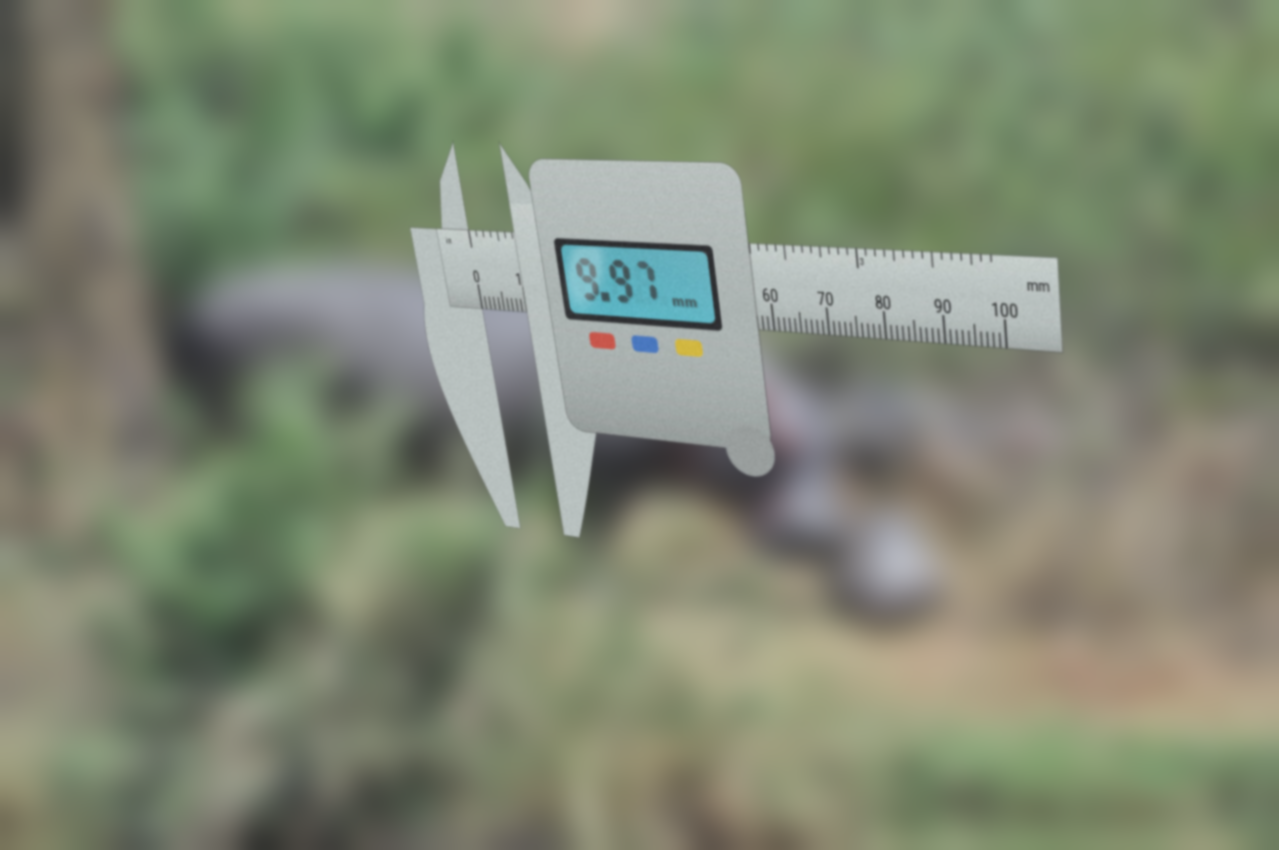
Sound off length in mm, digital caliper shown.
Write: 9.97 mm
